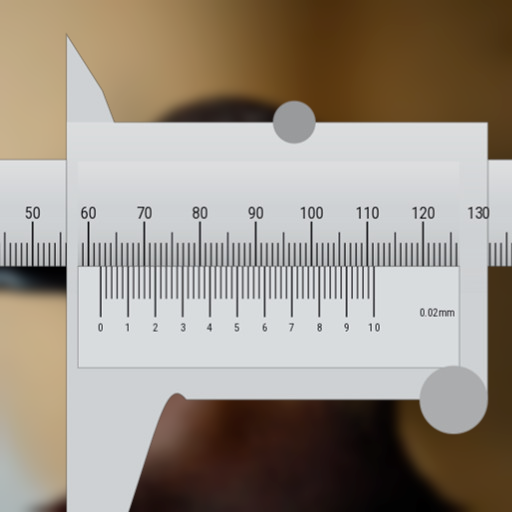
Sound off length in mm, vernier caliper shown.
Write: 62.2 mm
